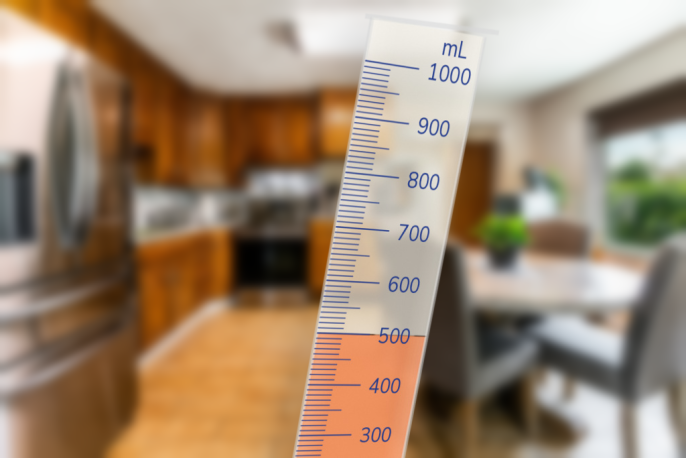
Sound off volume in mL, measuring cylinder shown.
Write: 500 mL
